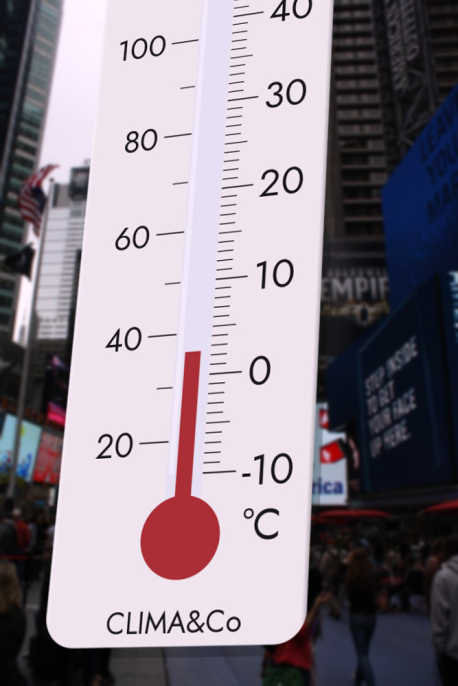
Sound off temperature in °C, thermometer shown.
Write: 2.5 °C
